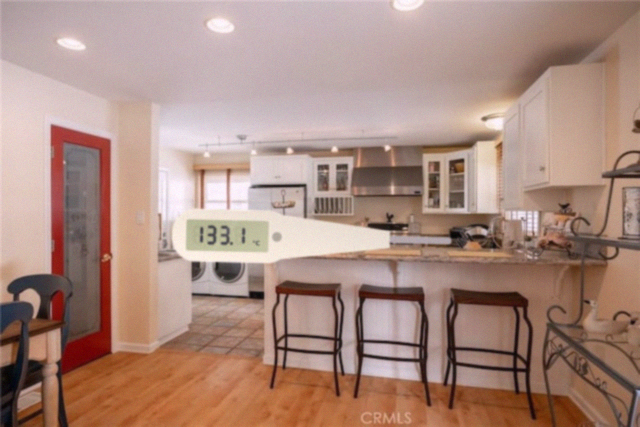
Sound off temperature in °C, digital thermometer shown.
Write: 133.1 °C
